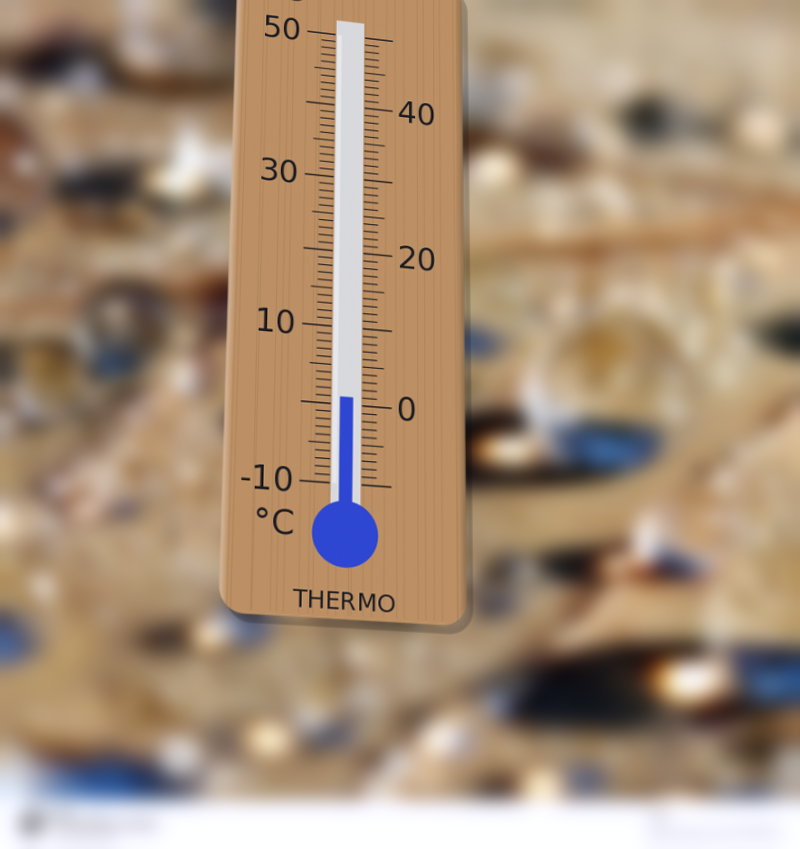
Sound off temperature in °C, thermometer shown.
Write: 1 °C
